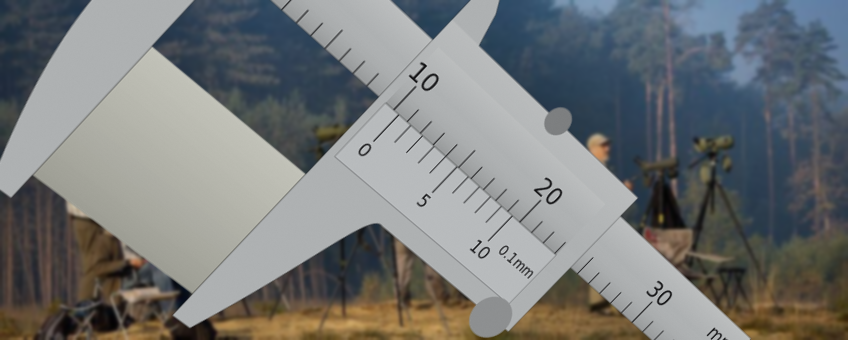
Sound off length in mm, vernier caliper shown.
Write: 10.4 mm
